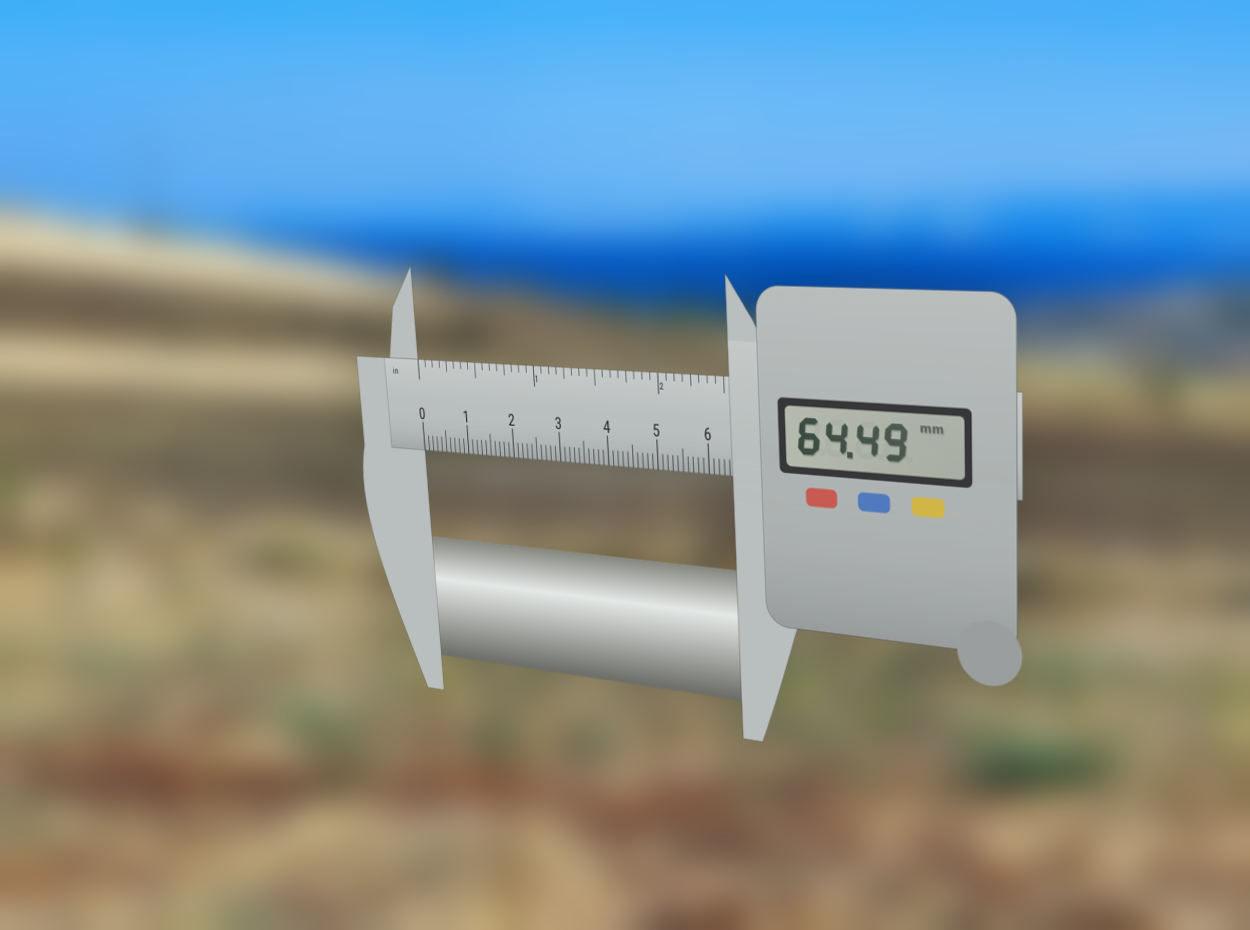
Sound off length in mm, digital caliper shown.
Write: 64.49 mm
